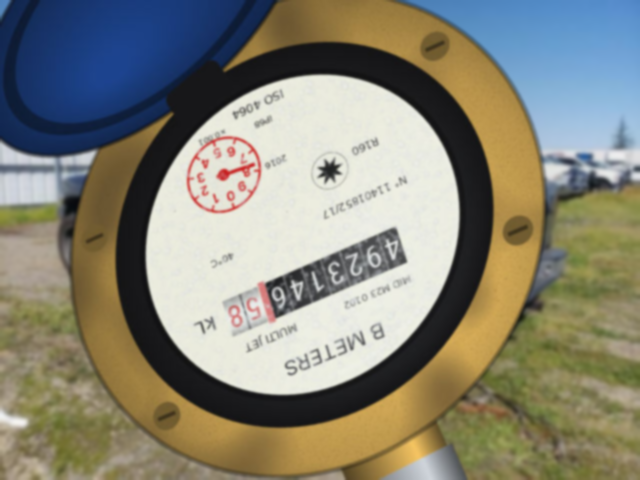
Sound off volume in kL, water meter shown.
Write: 4923146.587 kL
